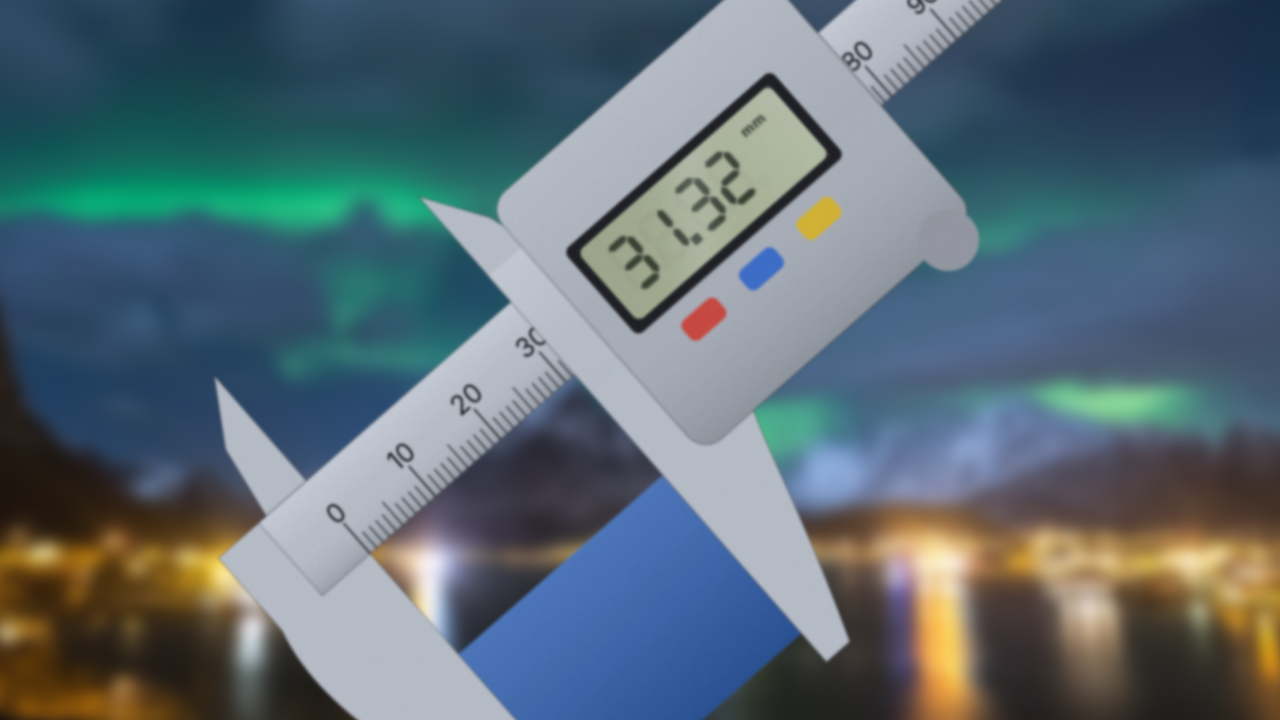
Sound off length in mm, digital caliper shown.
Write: 31.32 mm
